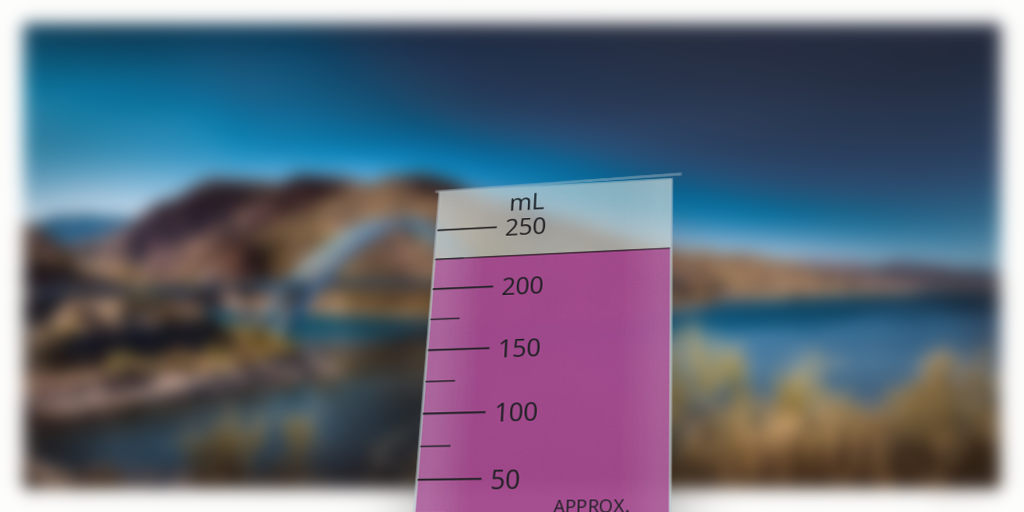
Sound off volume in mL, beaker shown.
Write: 225 mL
